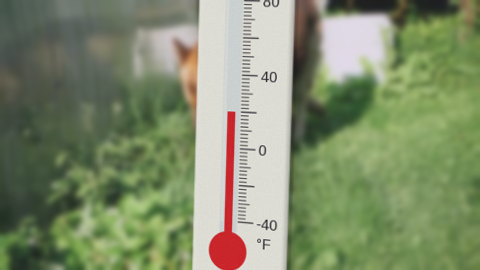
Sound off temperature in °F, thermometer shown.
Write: 20 °F
